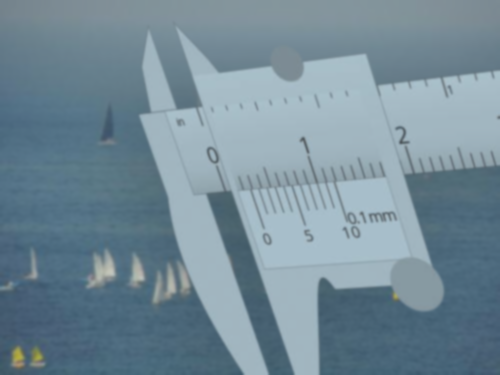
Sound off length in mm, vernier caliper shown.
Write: 2.8 mm
